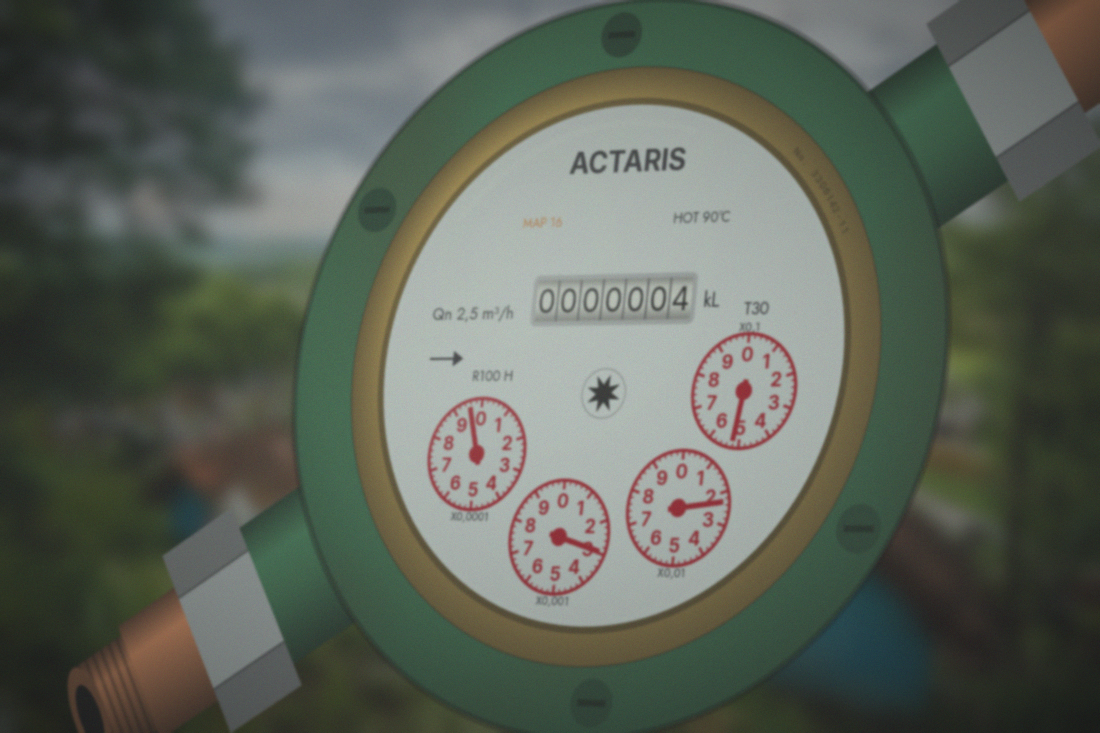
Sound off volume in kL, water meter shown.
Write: 4.5229 kL
